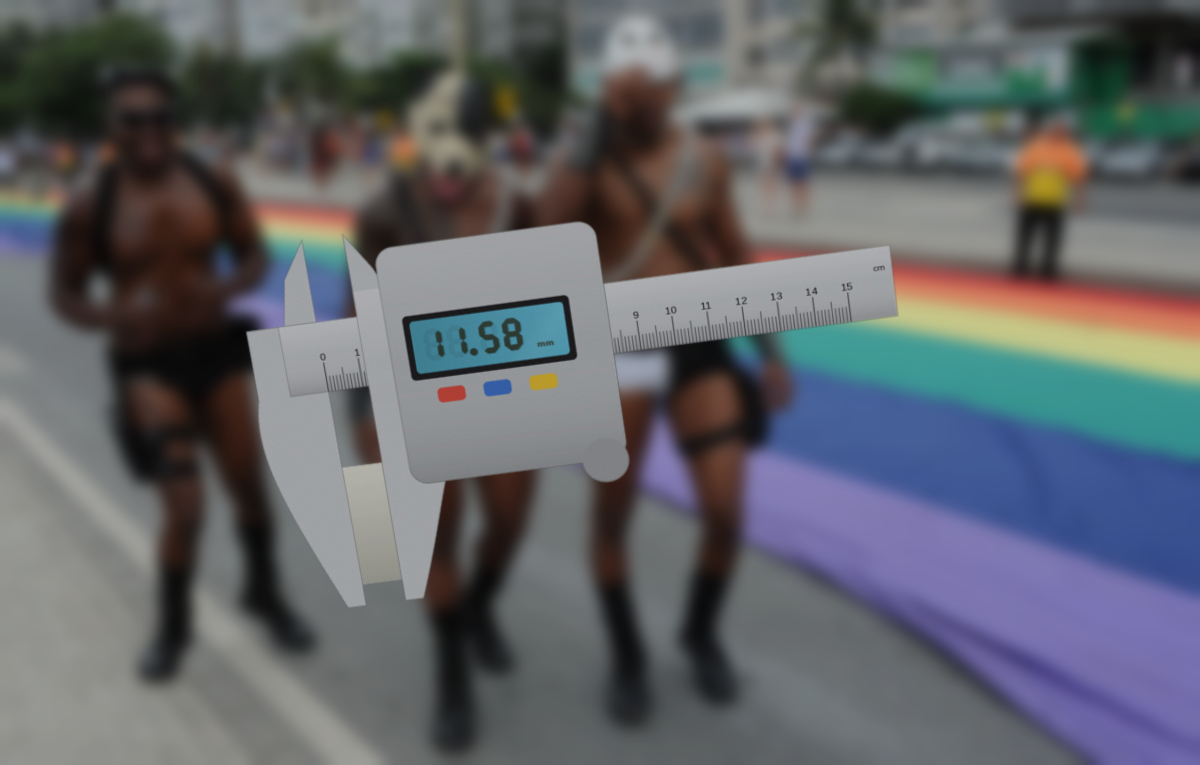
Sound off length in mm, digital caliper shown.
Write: 11.58 mm
